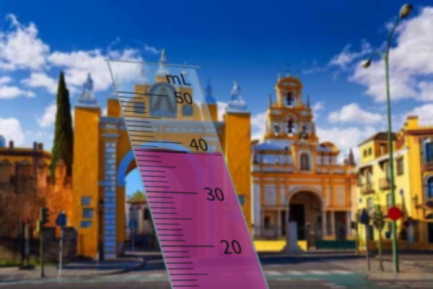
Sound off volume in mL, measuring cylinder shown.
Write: 38 mL
